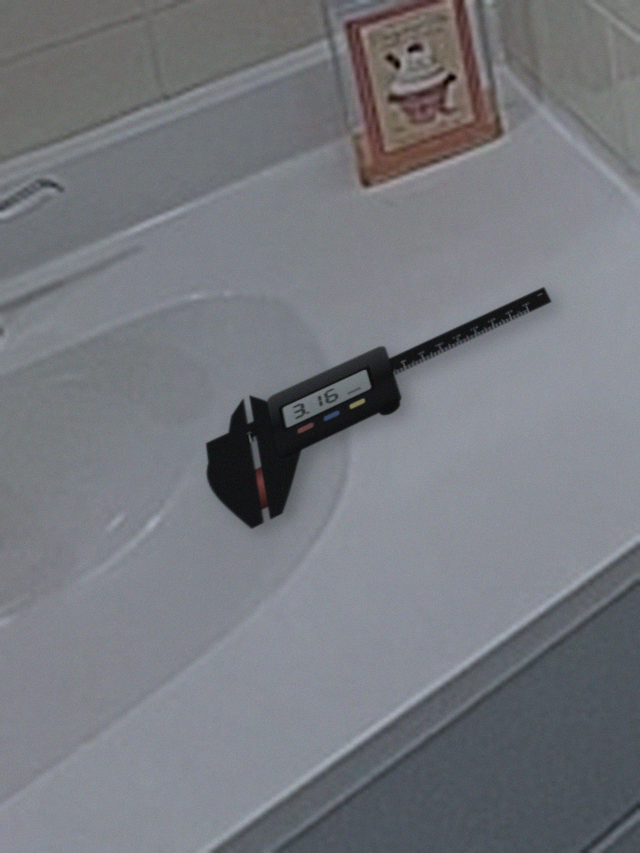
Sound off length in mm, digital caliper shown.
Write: 3.16 mm
